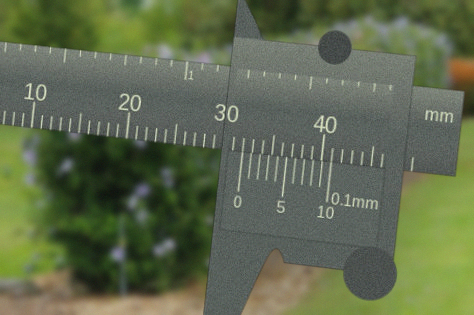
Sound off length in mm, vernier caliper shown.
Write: 32.0 mm
